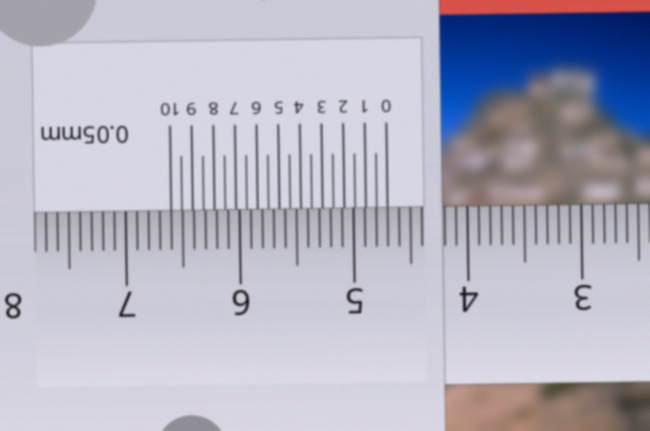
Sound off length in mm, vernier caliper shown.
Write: 47.0 mm
